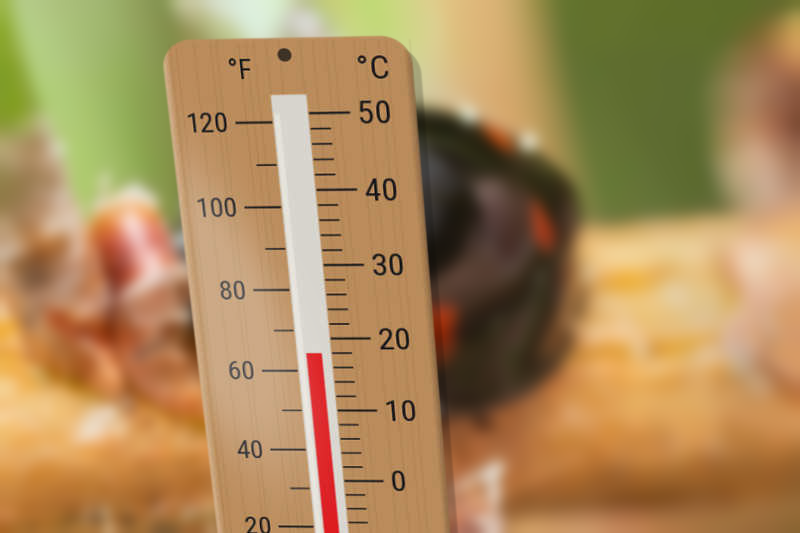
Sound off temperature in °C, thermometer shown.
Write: 18 °C
